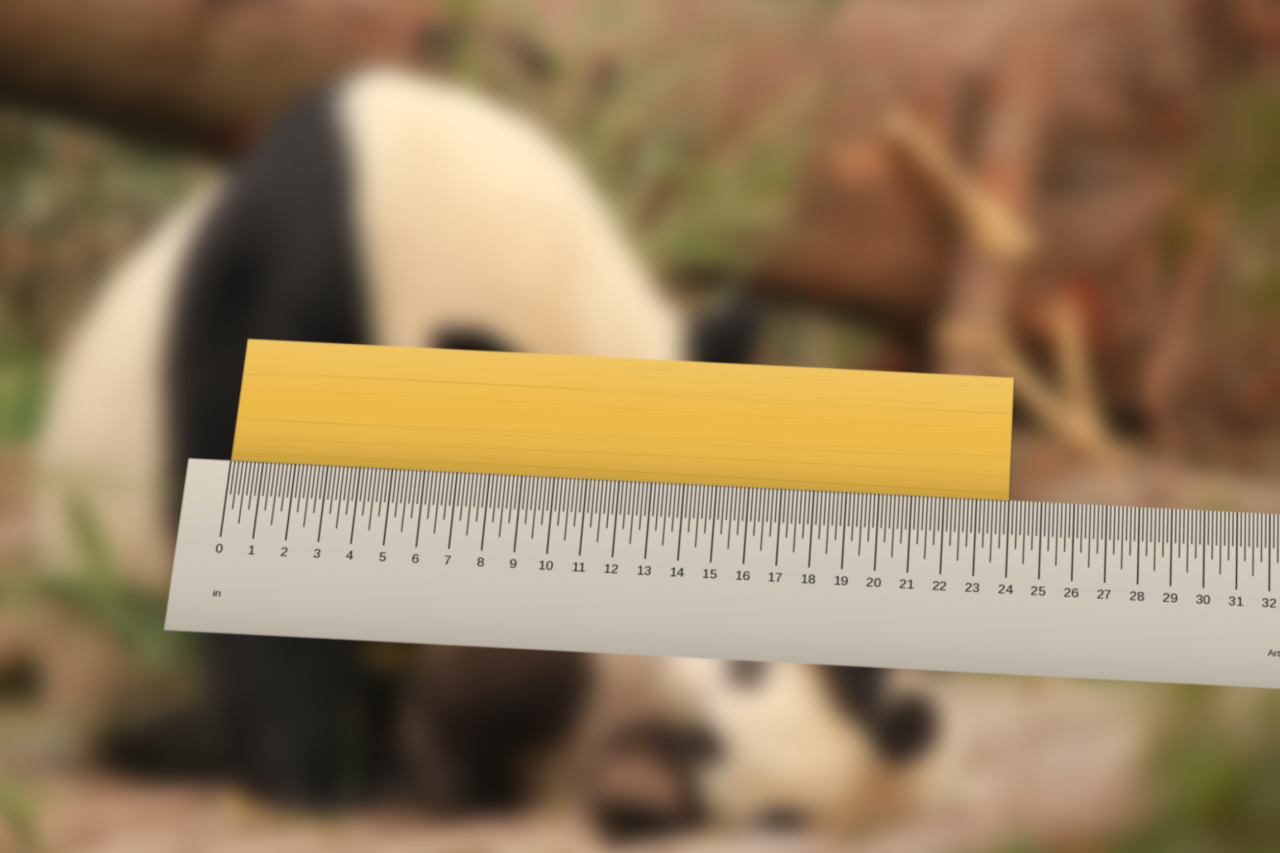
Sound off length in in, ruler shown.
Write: 24 in
